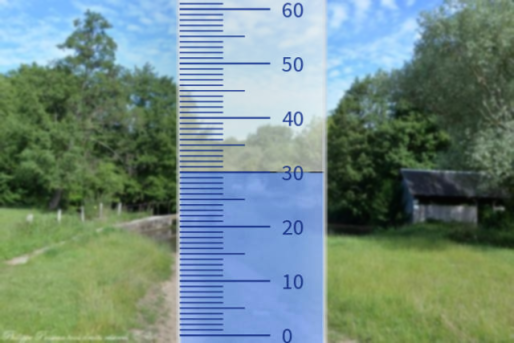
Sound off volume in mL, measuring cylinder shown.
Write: 30 mL
